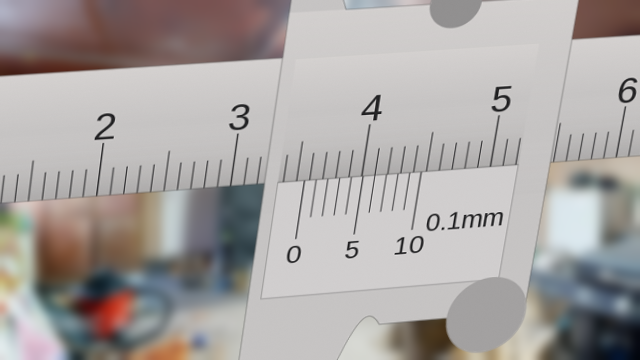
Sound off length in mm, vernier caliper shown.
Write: 35.6 mm
